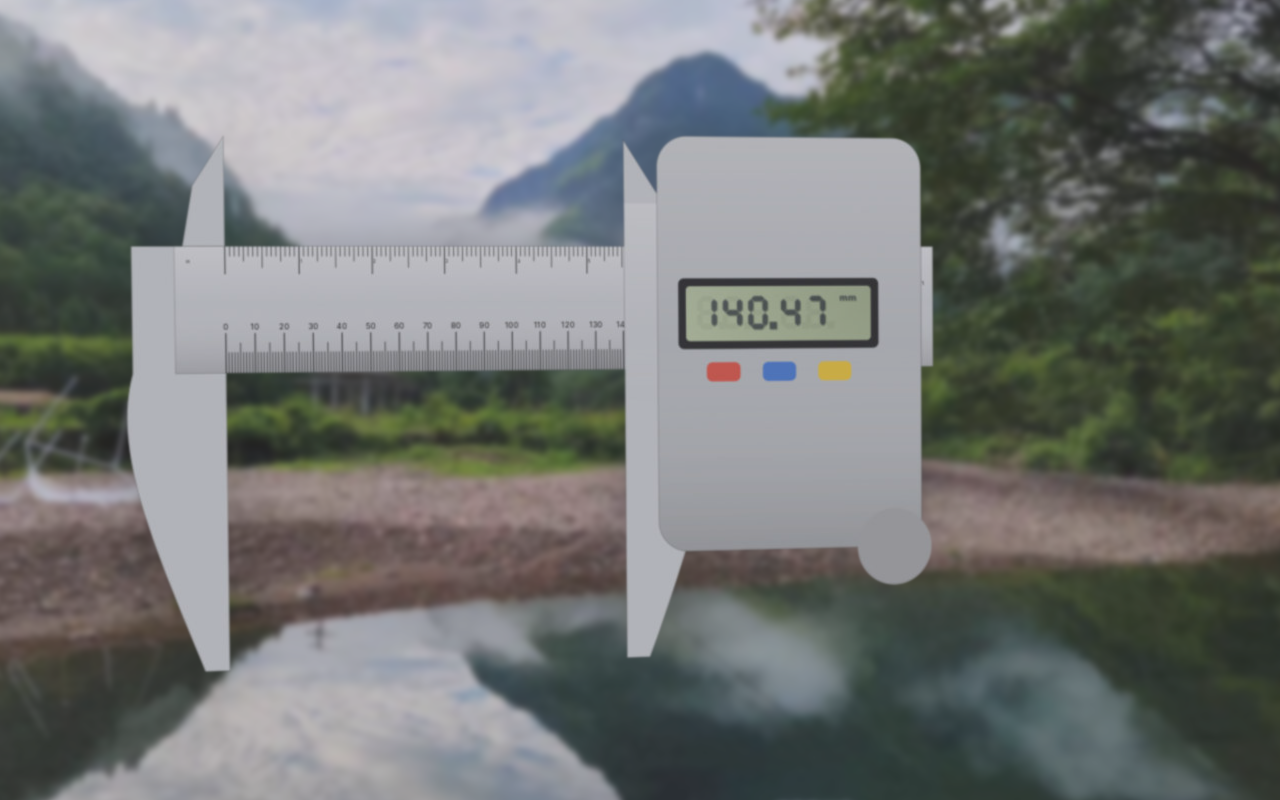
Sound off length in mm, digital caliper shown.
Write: 140.47 mm
